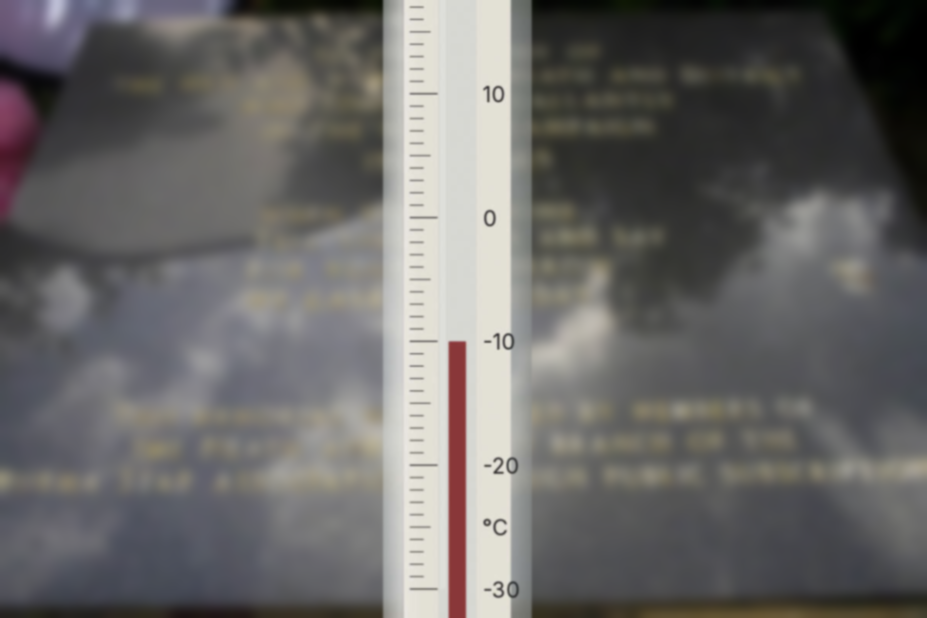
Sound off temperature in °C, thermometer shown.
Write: -10 °C
